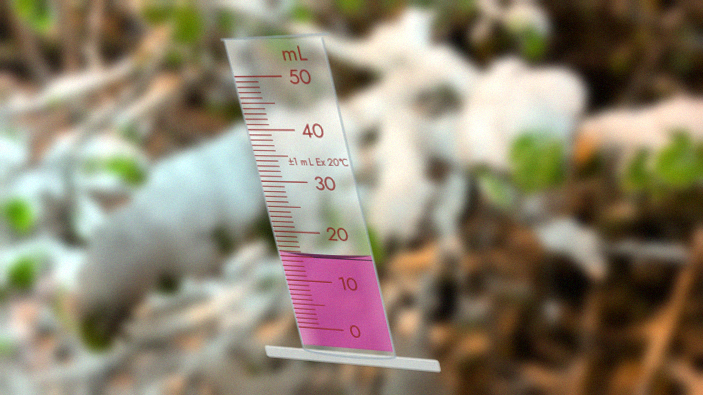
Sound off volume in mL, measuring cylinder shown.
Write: 15 mL
